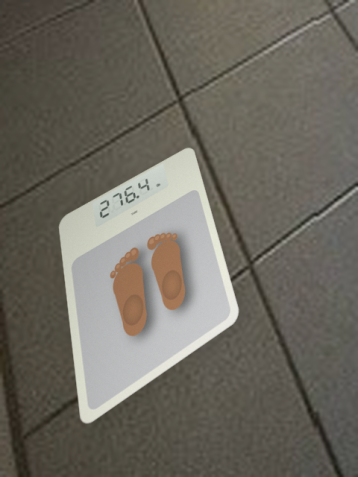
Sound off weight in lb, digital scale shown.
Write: 276.4 lb
